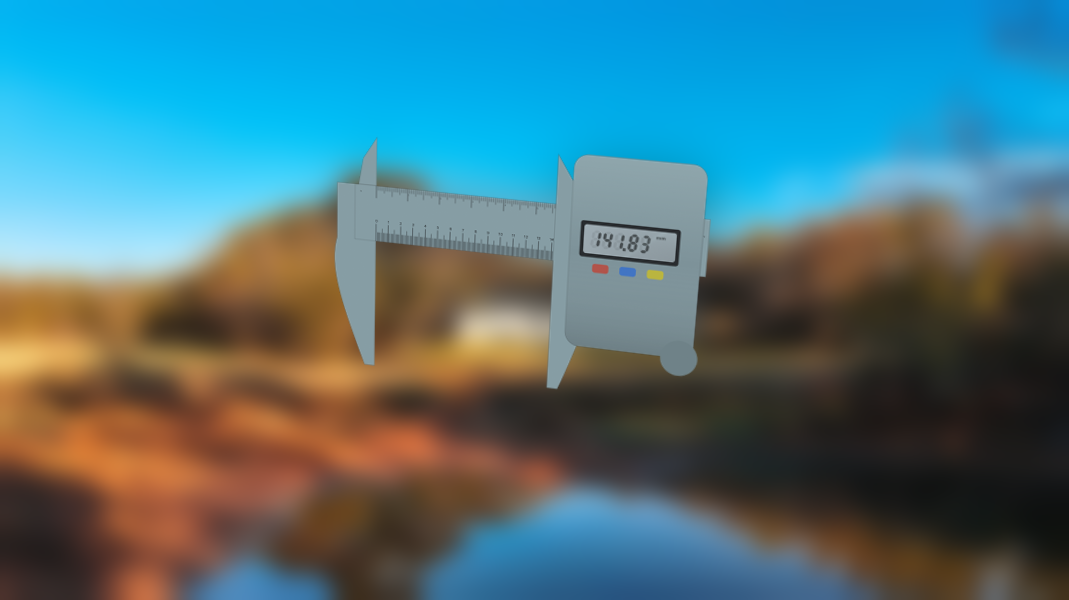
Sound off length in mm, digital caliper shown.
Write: 141.83 mm
